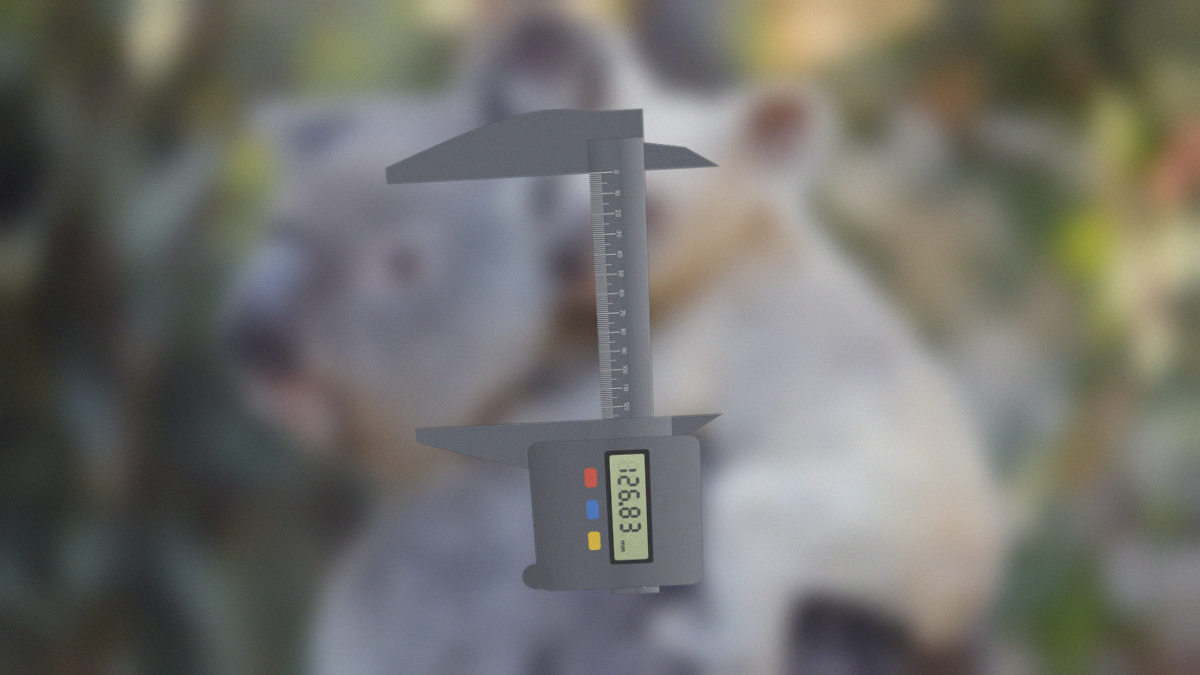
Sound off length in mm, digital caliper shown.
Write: 126.83 mm
